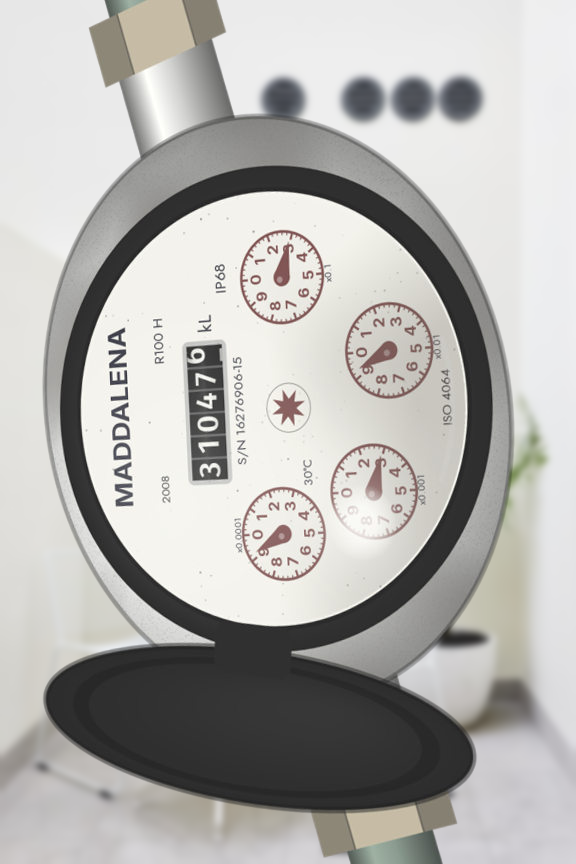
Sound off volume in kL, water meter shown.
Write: 310476.2929 kL
